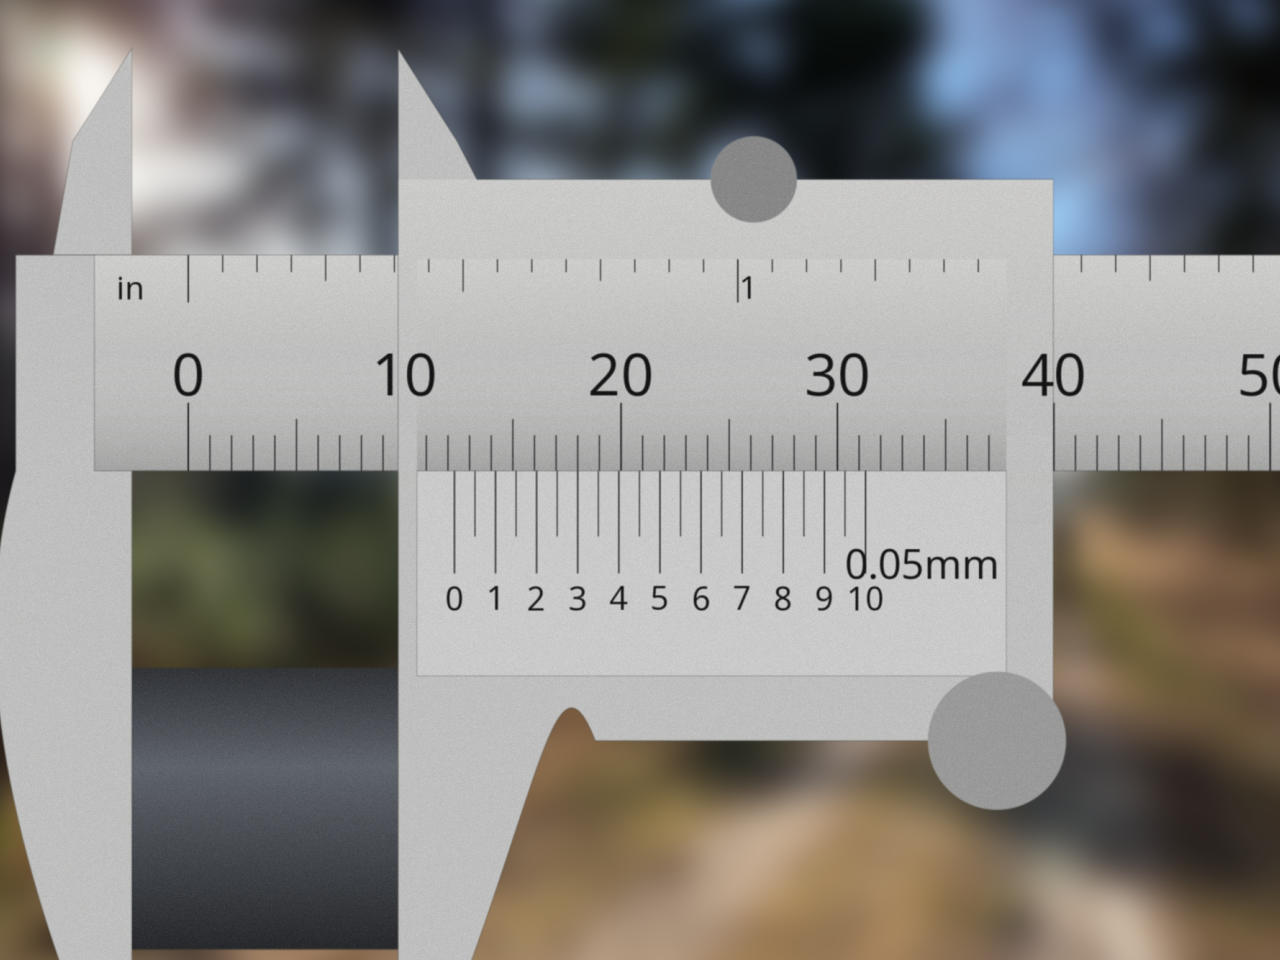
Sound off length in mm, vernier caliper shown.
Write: 12.3 mm
